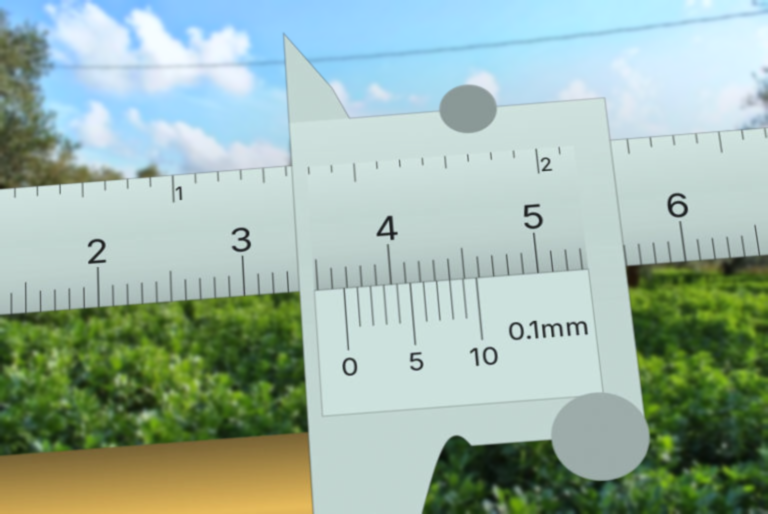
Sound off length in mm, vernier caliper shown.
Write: 36.8 mm
